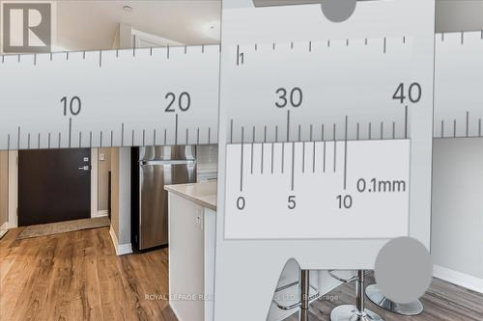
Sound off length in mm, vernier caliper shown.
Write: 26.0 mm
